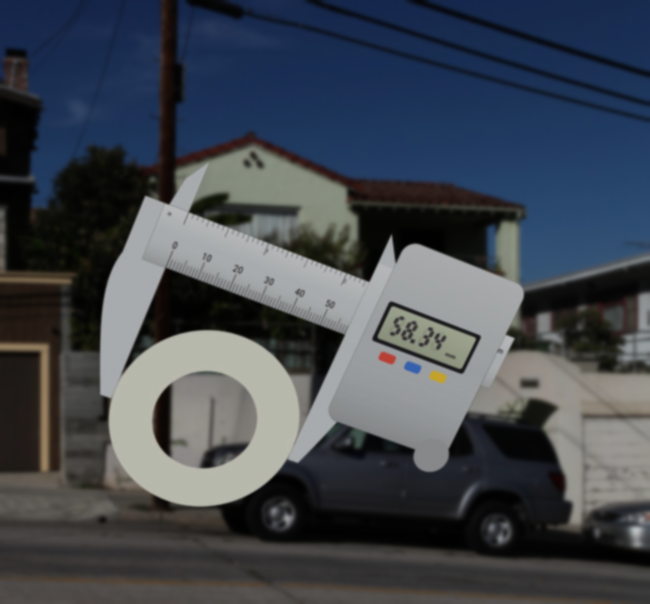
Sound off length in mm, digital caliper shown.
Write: 58.34 mm
